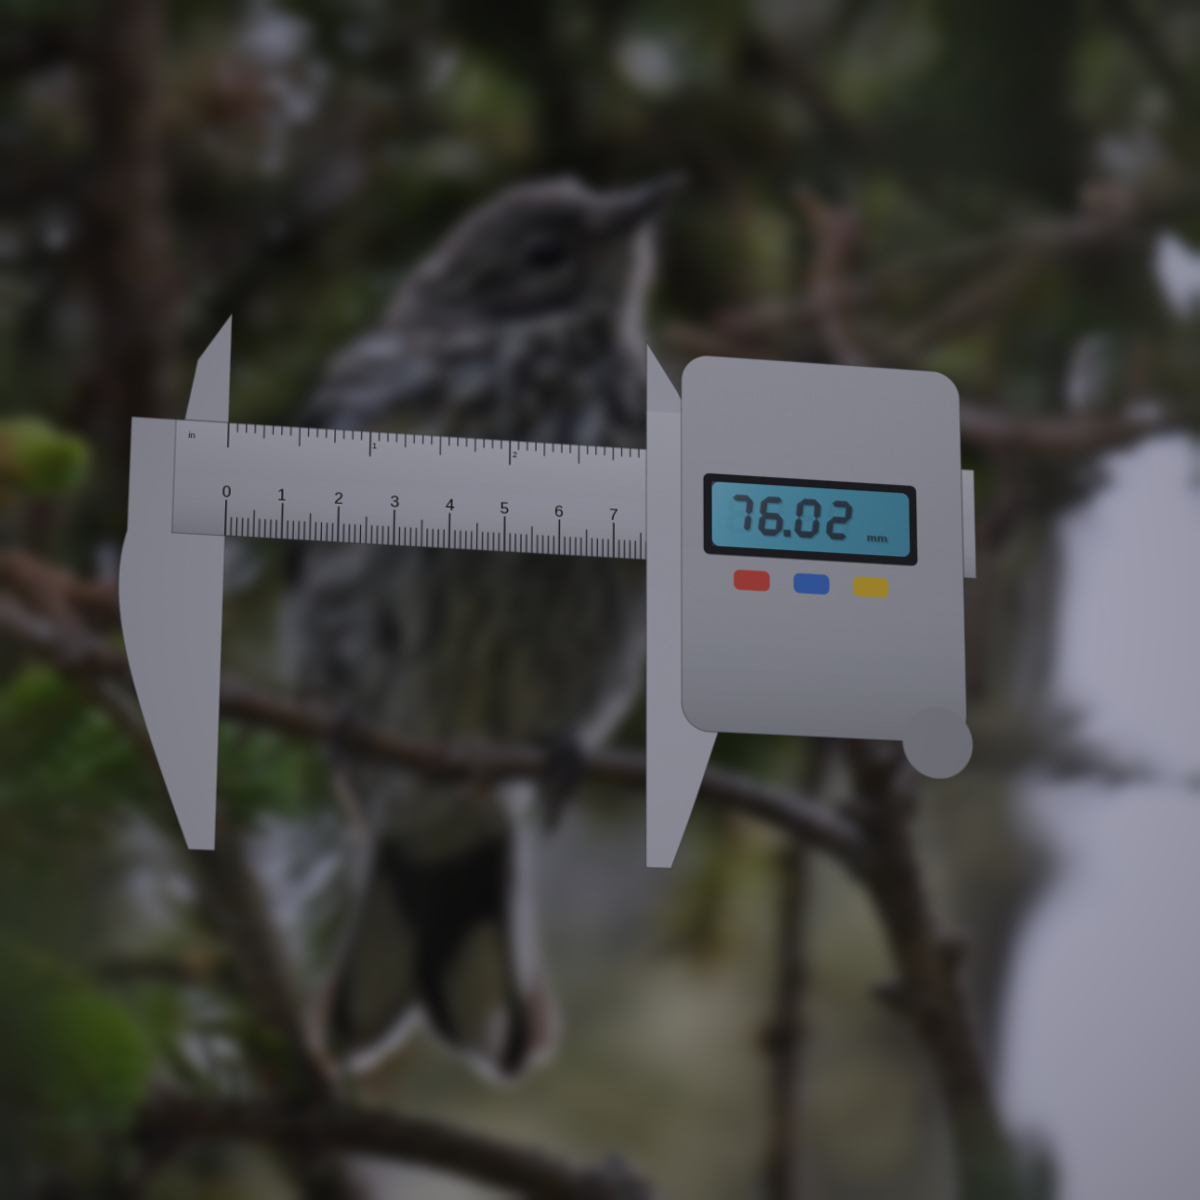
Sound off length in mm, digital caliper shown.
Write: 76.02 mm
